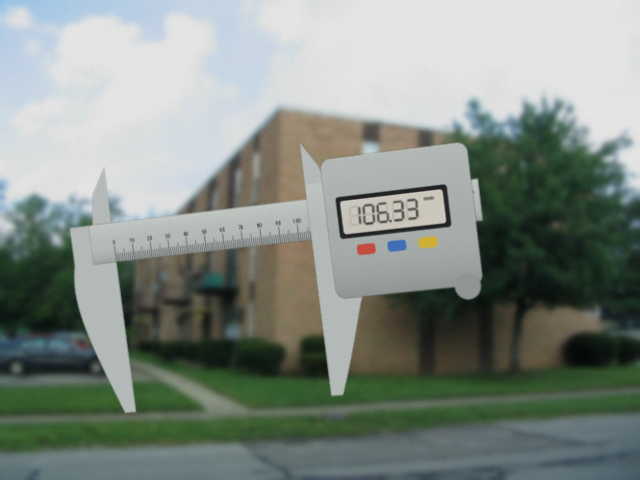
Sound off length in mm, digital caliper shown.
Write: 106.33 mm
